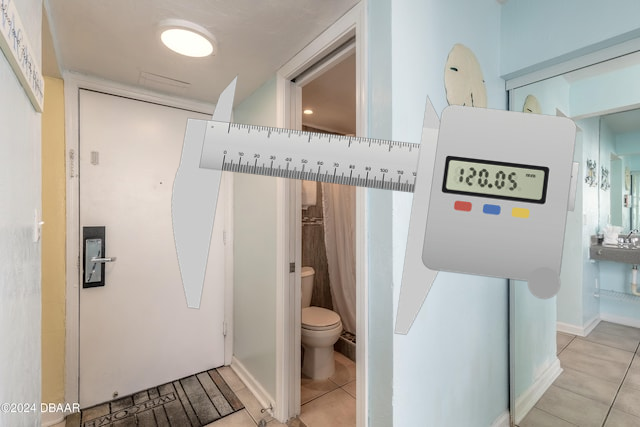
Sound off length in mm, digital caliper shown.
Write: 120.05 mm
